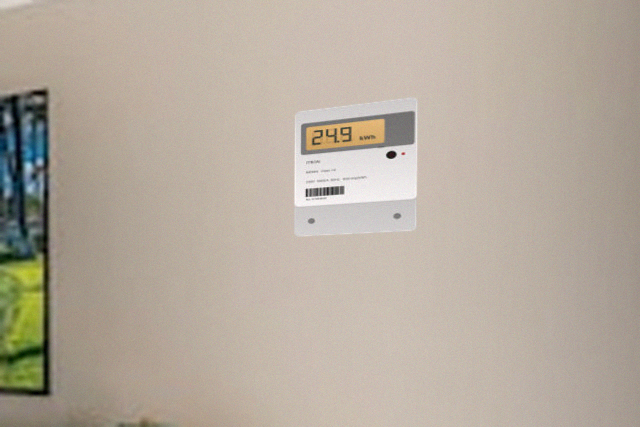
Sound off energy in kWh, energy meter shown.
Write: 24.9 kWh
